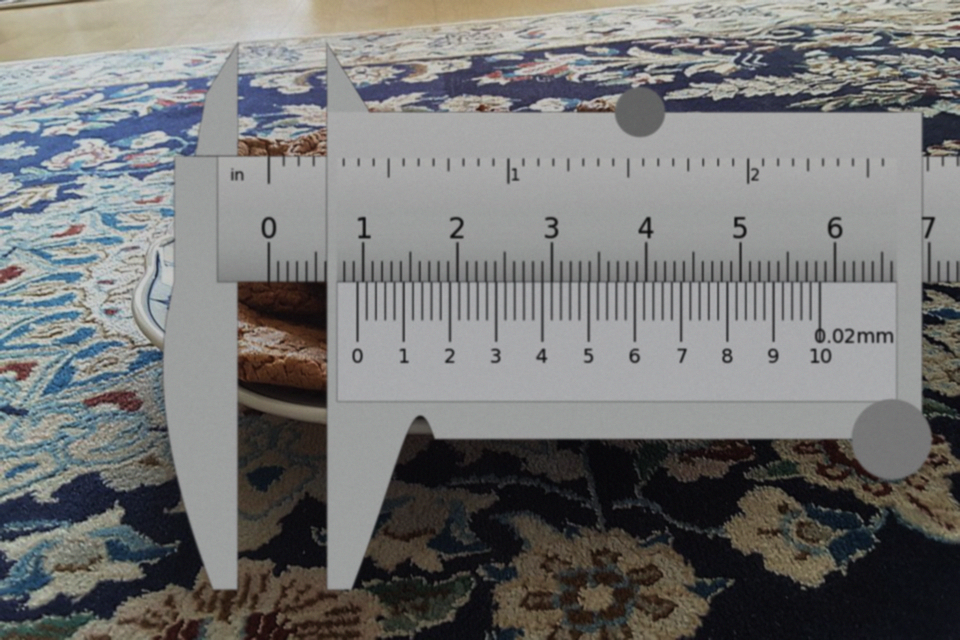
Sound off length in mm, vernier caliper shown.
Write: 9.4 mm
